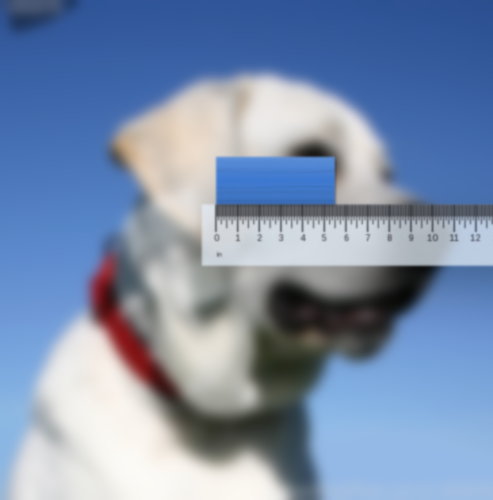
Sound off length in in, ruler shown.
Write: 5.5 in
